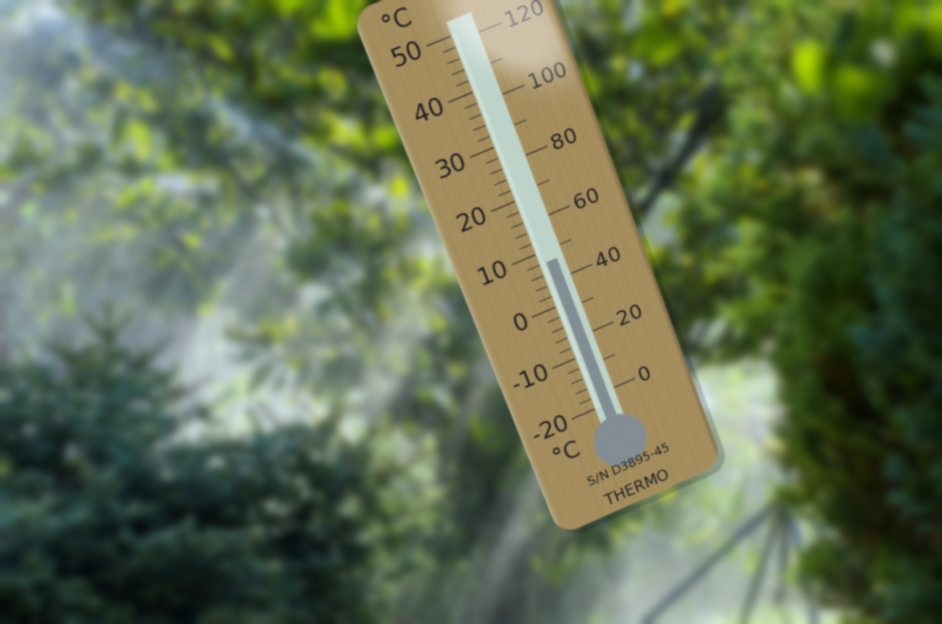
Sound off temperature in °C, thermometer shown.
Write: 8 °C
